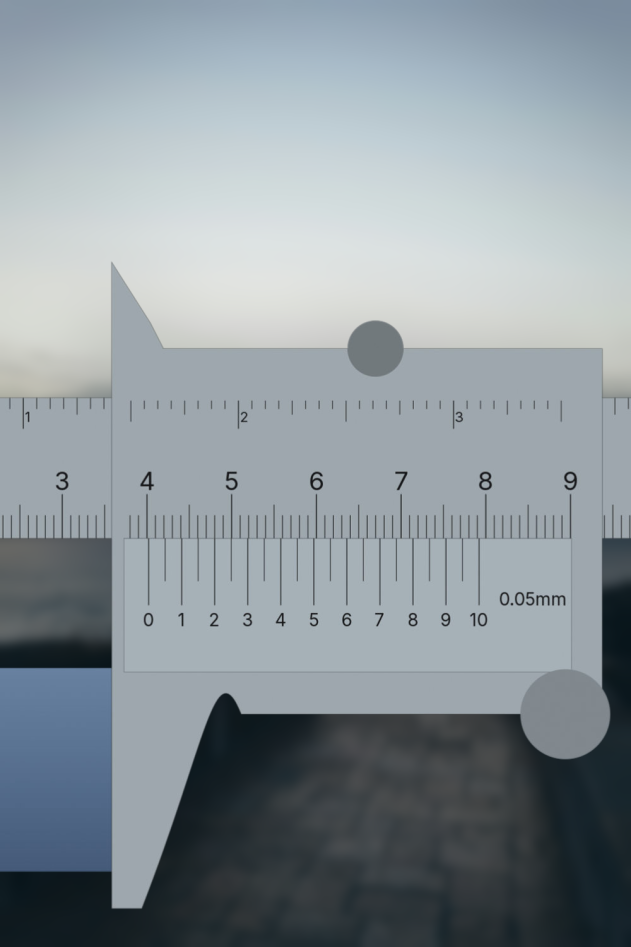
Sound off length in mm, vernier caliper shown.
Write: 40.2 mm
